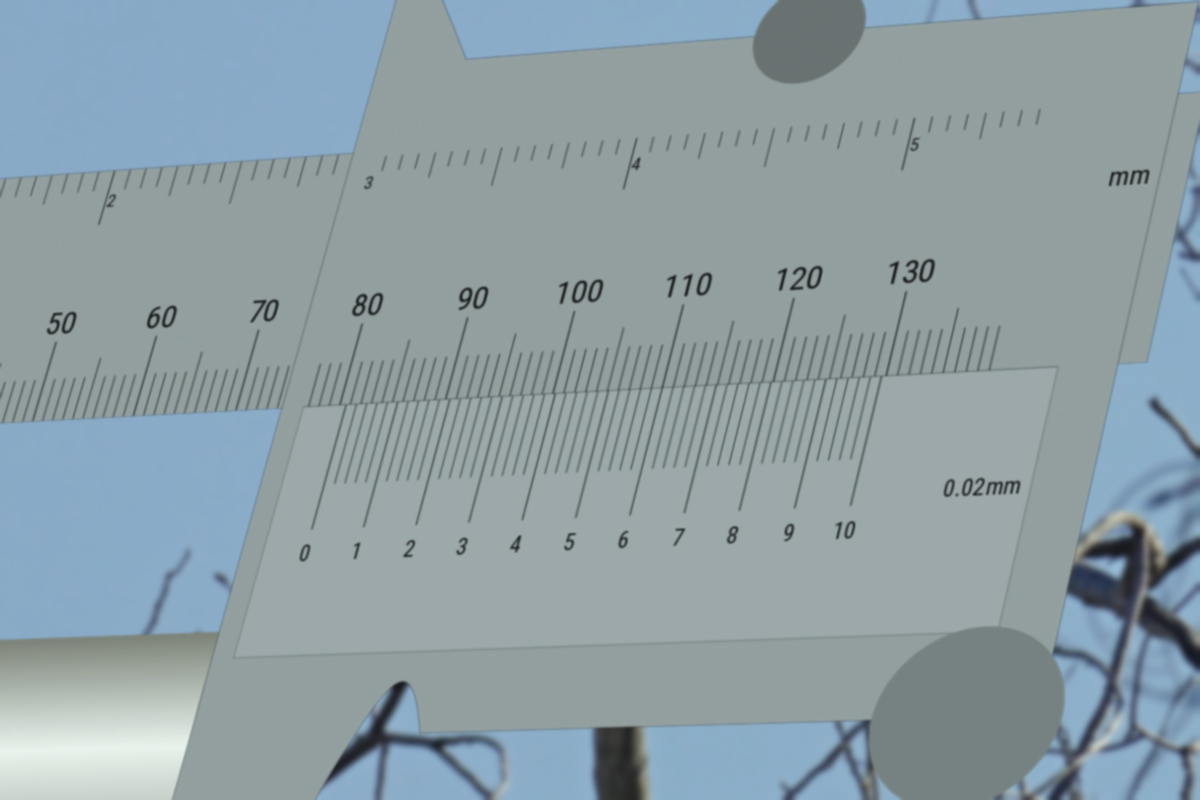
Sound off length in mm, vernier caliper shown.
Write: 80.6 mm
